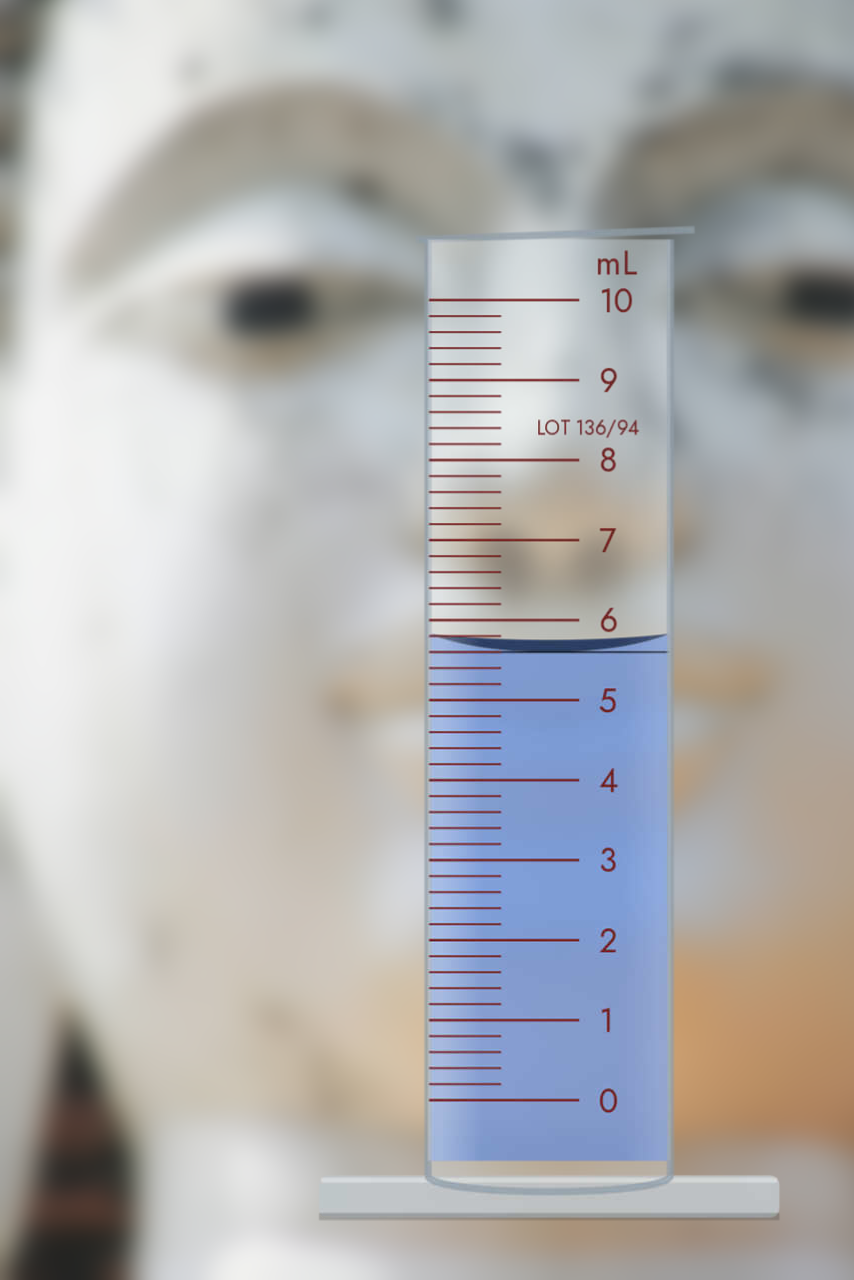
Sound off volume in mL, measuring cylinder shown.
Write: 5.6 mL
